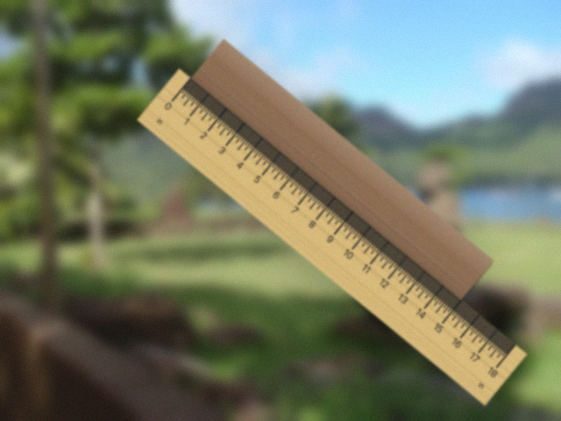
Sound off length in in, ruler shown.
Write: 15 in
